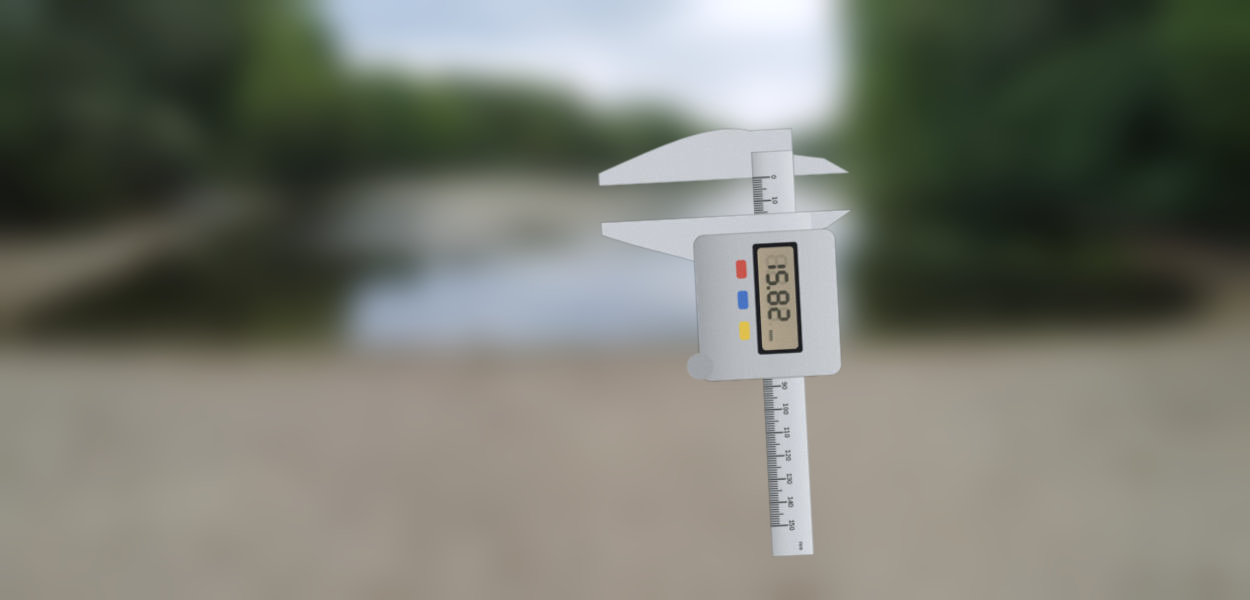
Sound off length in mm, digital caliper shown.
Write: 15.82 mm
